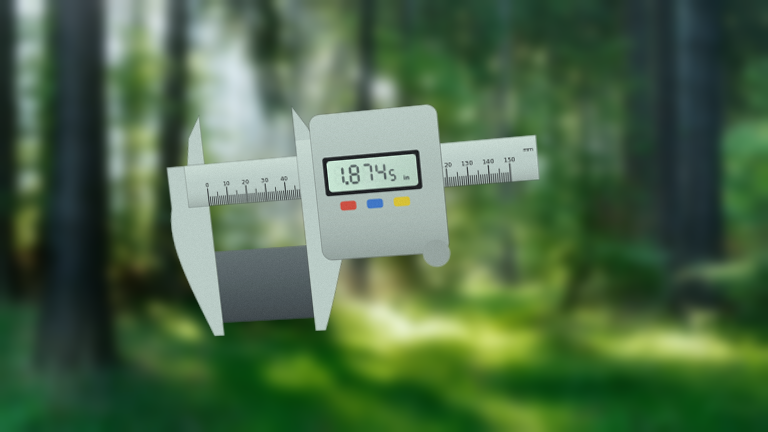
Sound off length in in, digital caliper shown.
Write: 1.8745 in
